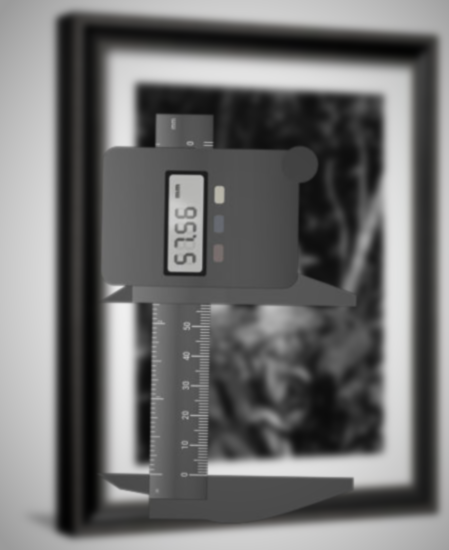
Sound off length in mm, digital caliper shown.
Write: 57.56 mm
